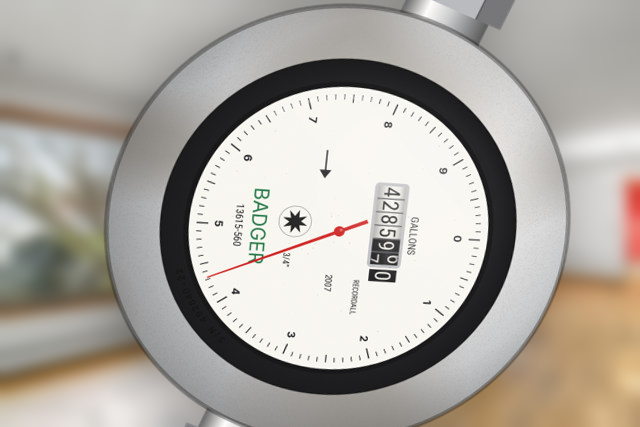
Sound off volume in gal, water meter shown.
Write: 4285964.3 gal
